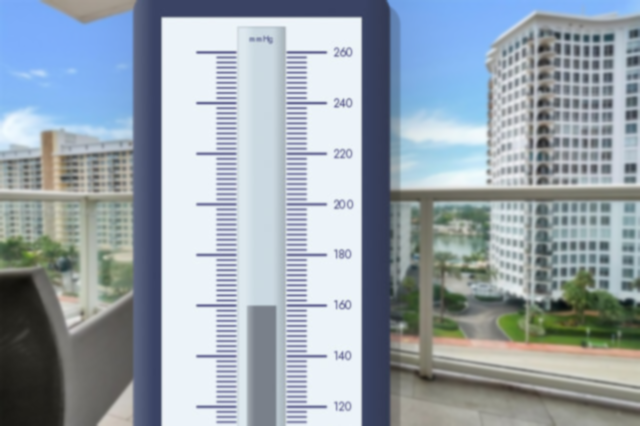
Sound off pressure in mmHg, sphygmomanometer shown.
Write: 160 mmHg
